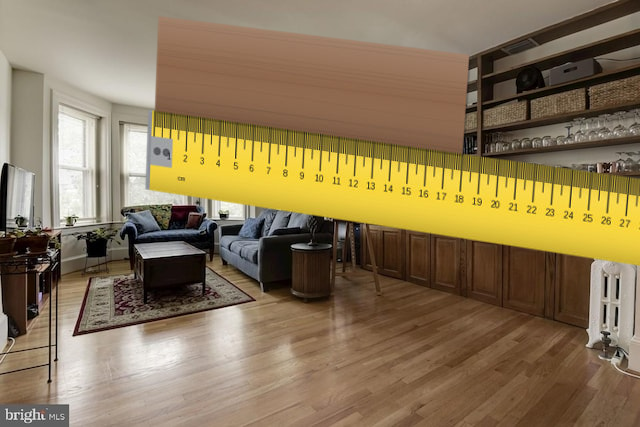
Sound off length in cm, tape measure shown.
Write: 18 cm
